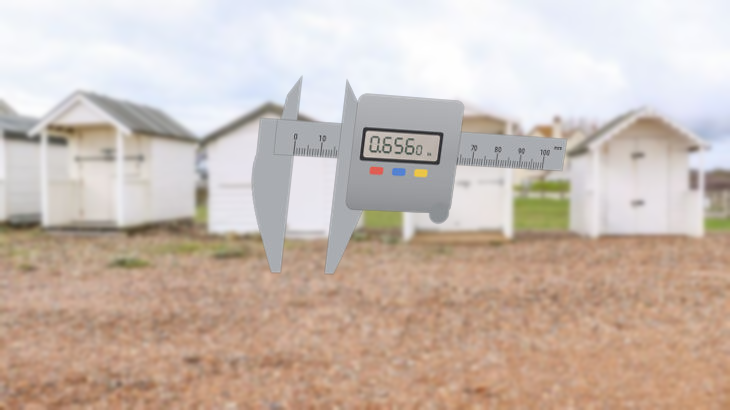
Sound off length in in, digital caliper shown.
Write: 0.6560 in
